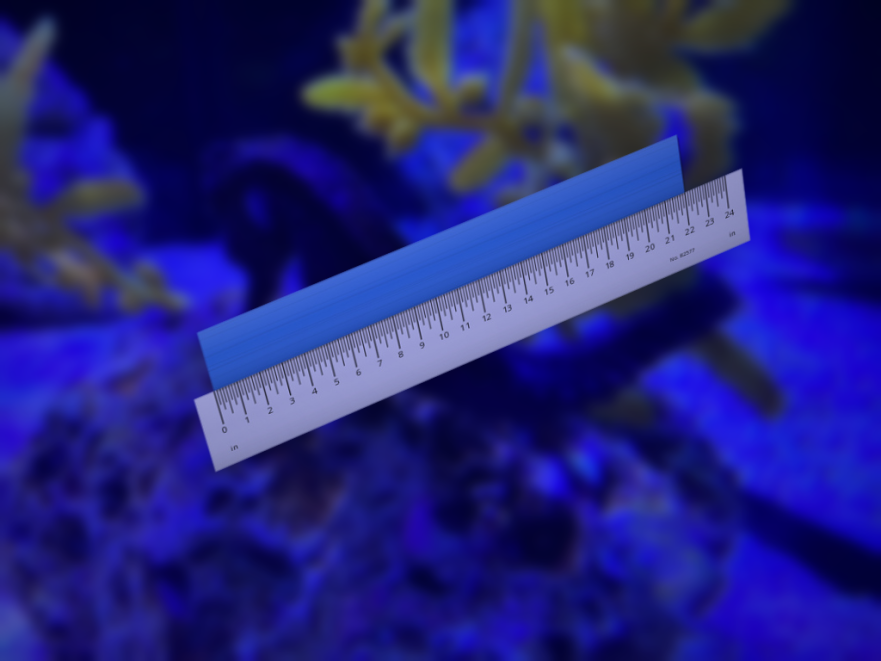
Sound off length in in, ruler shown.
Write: 22 in
